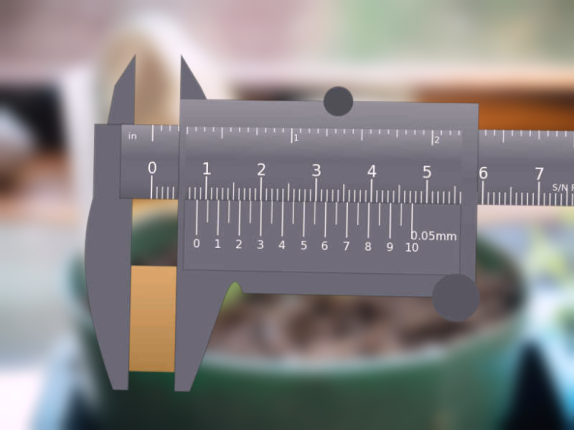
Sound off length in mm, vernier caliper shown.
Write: 8.4 mm
